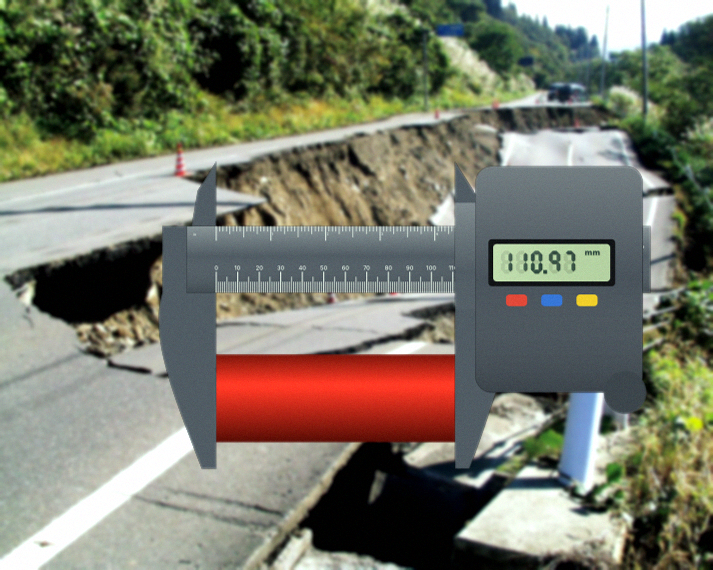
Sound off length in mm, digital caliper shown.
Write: 110.97 mm
